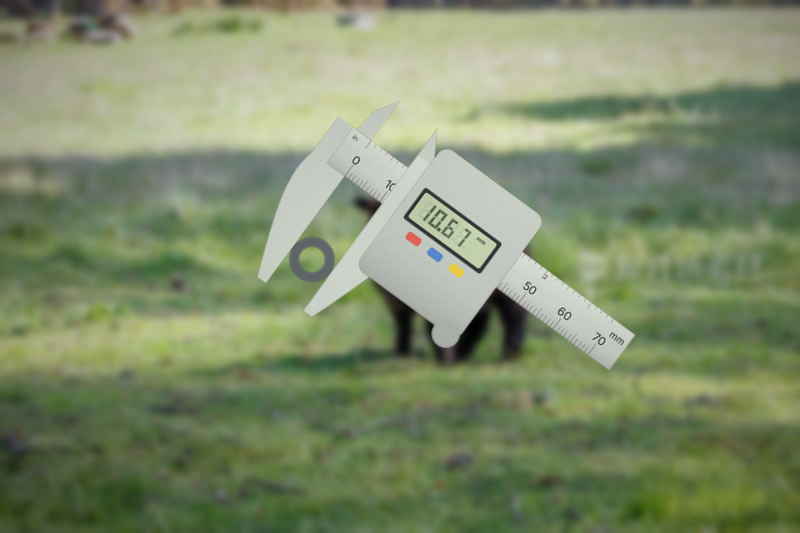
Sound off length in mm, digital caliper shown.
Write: 10.67 mm
